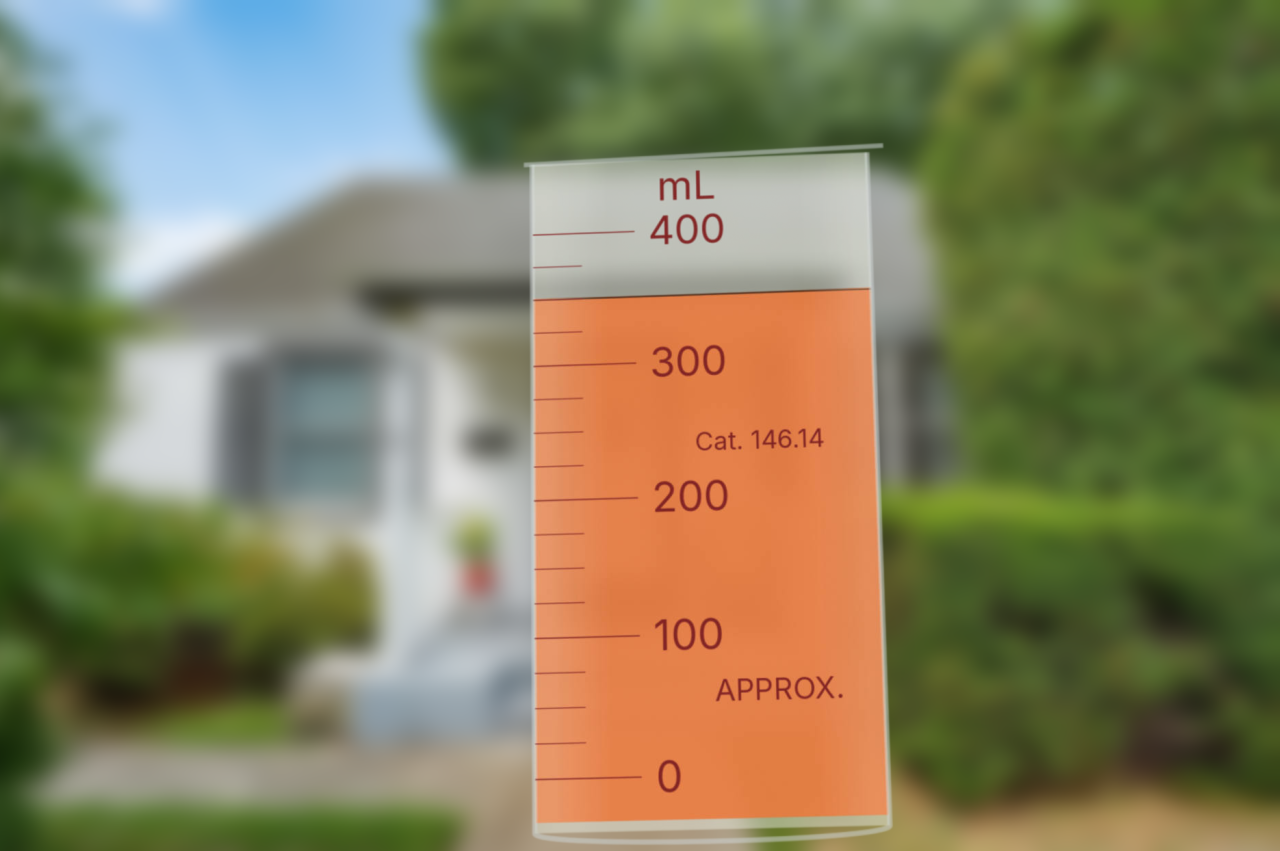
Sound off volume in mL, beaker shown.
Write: 350 mL
